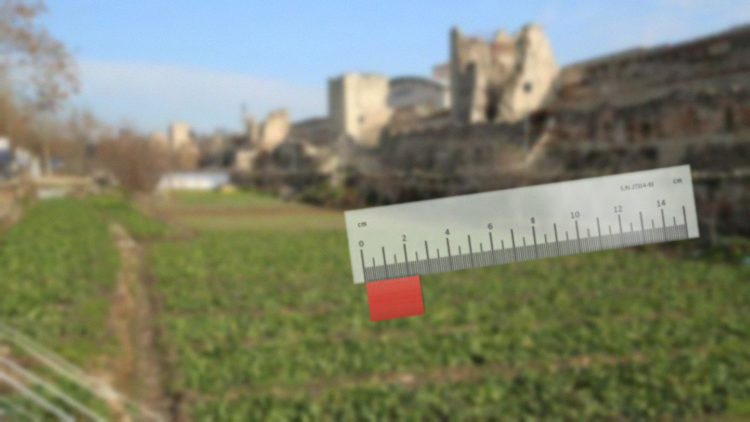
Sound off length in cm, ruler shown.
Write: 2.5 cm
